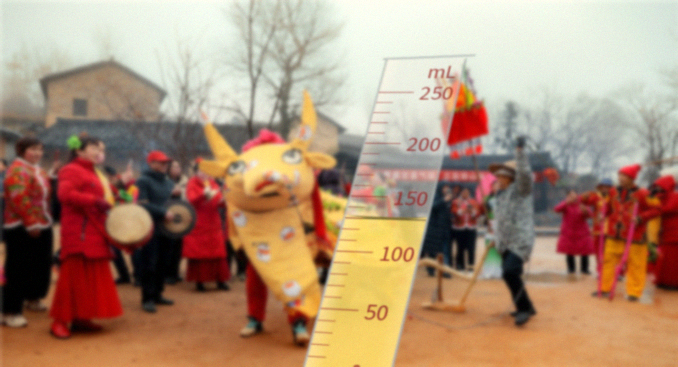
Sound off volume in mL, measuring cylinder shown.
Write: 130 mL
